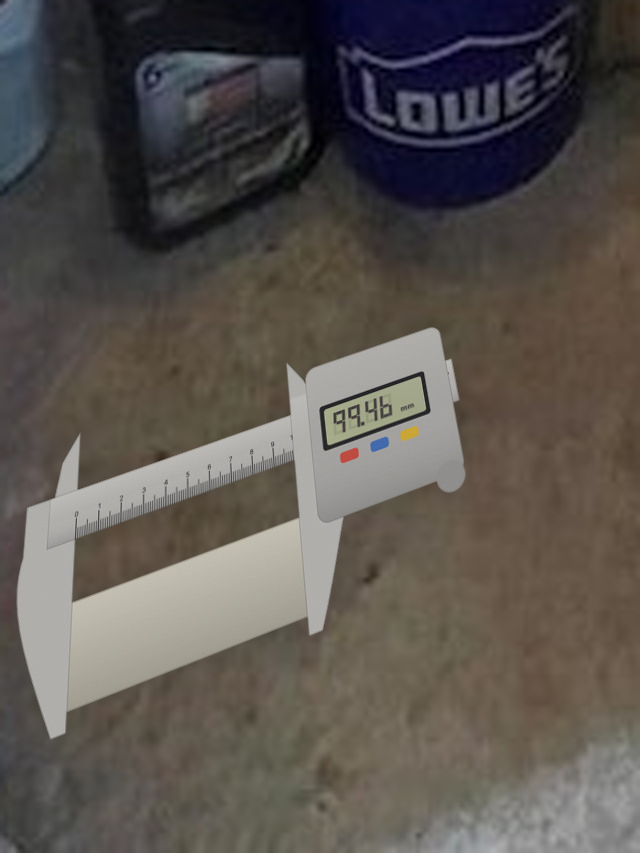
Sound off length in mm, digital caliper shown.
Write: 99.46 mm
